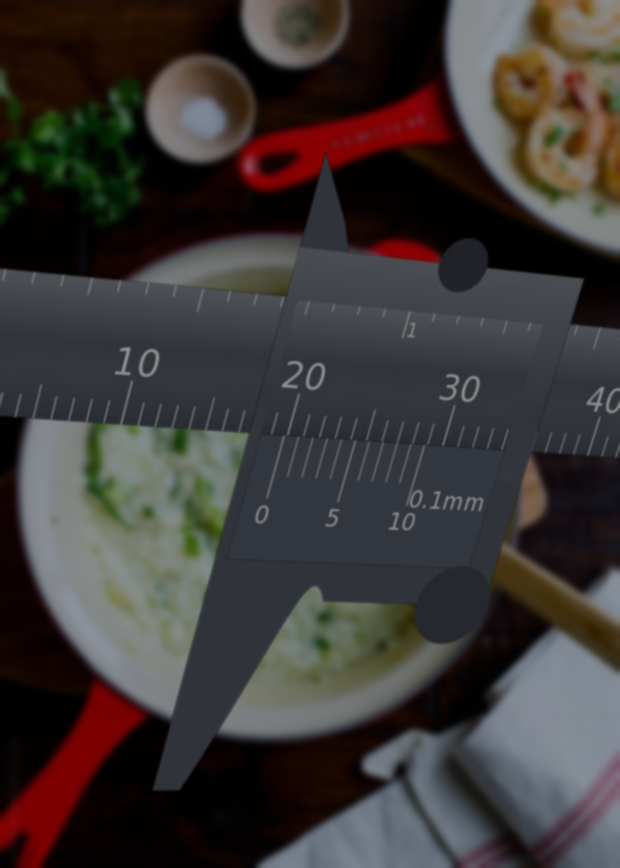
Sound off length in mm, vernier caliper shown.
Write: 19.8 mm
